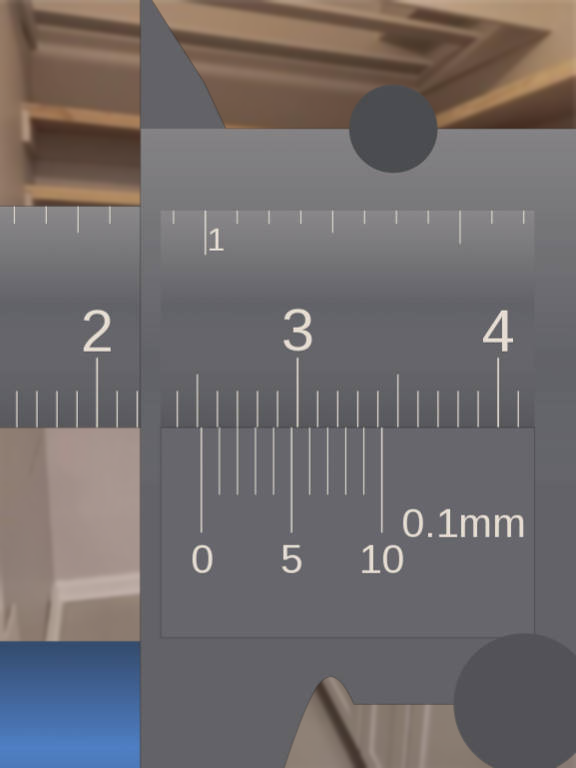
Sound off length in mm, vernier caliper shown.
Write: 25.2 mm
